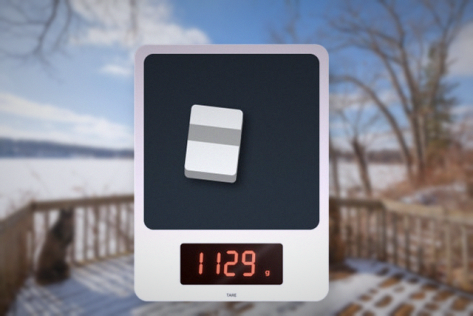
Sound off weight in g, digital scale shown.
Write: 1129 g
